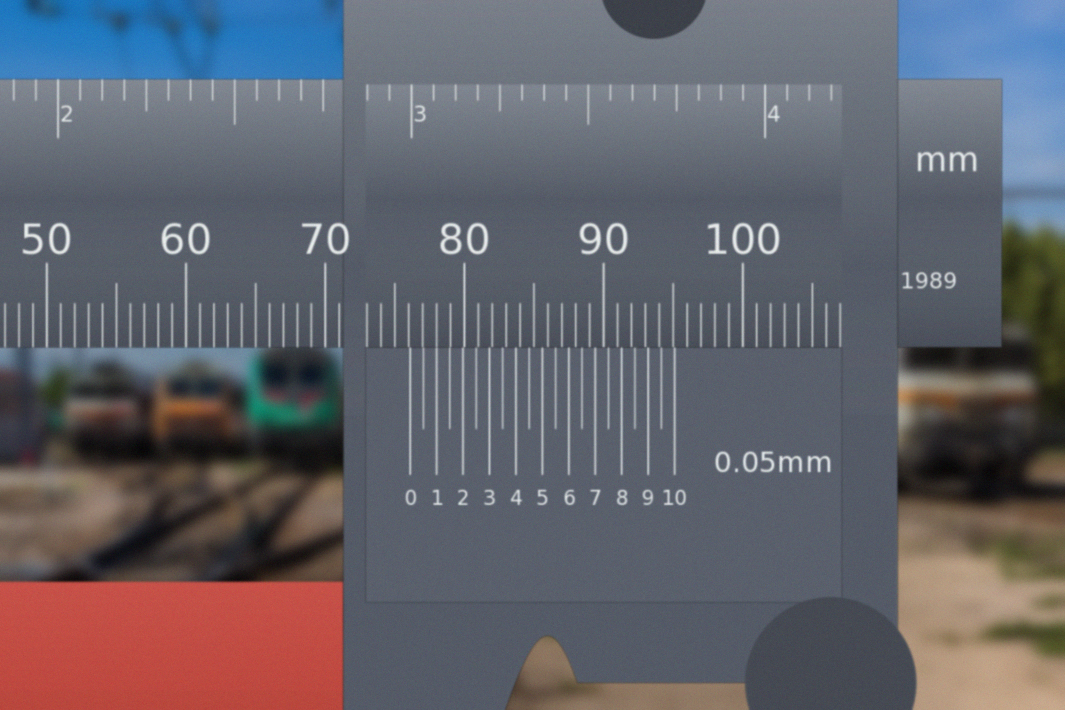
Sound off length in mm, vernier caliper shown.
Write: 76.1 mm
